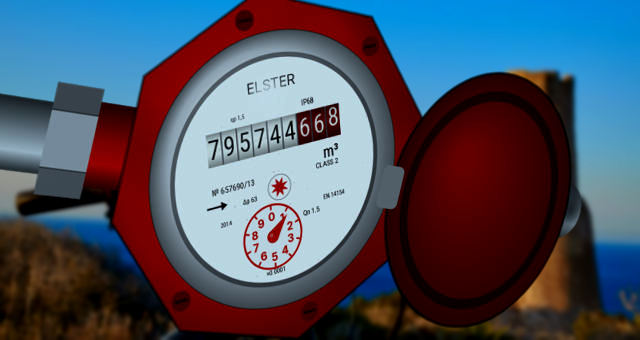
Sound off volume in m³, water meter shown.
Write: 795744.6681 m³
